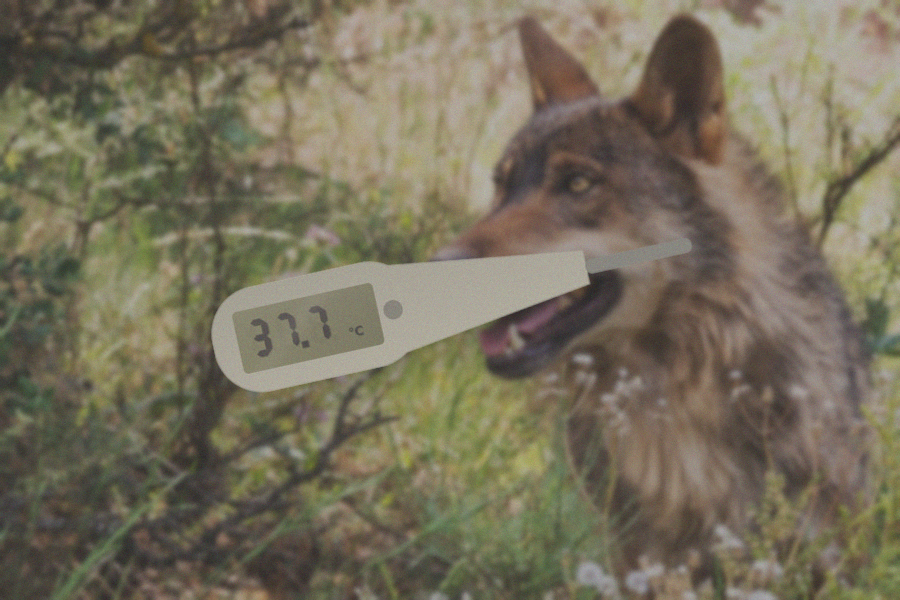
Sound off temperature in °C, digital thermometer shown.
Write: 37.7 °C
